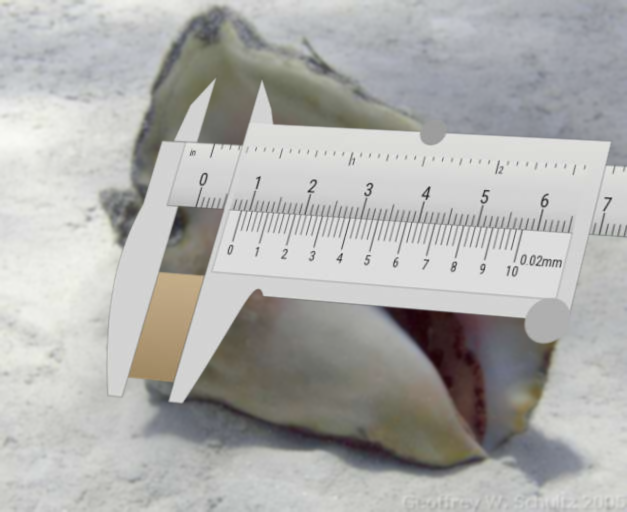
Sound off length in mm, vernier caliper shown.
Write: 8.5 mm
